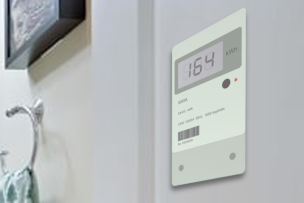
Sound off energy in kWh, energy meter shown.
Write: 164 kWh
